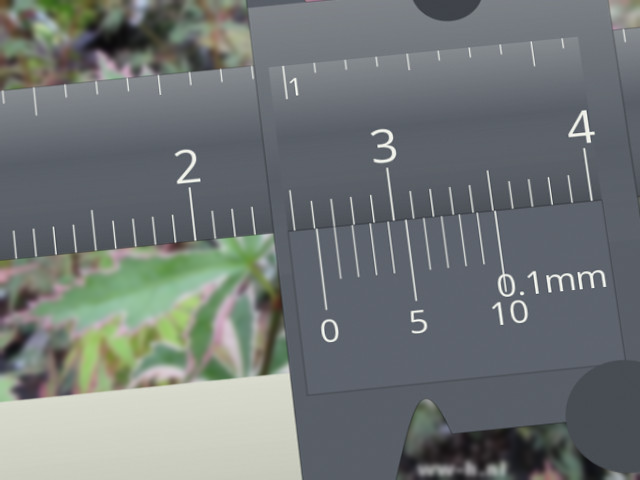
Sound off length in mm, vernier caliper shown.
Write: 26.1 mm
